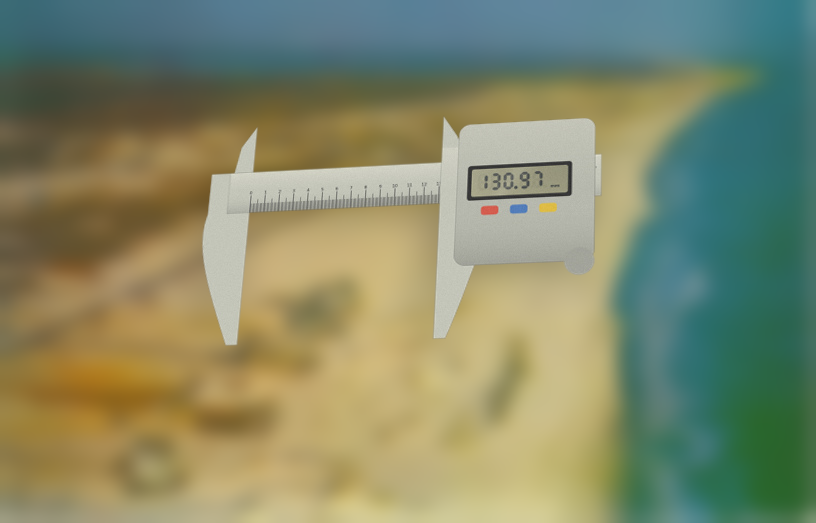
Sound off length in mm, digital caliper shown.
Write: 130.97 mm
